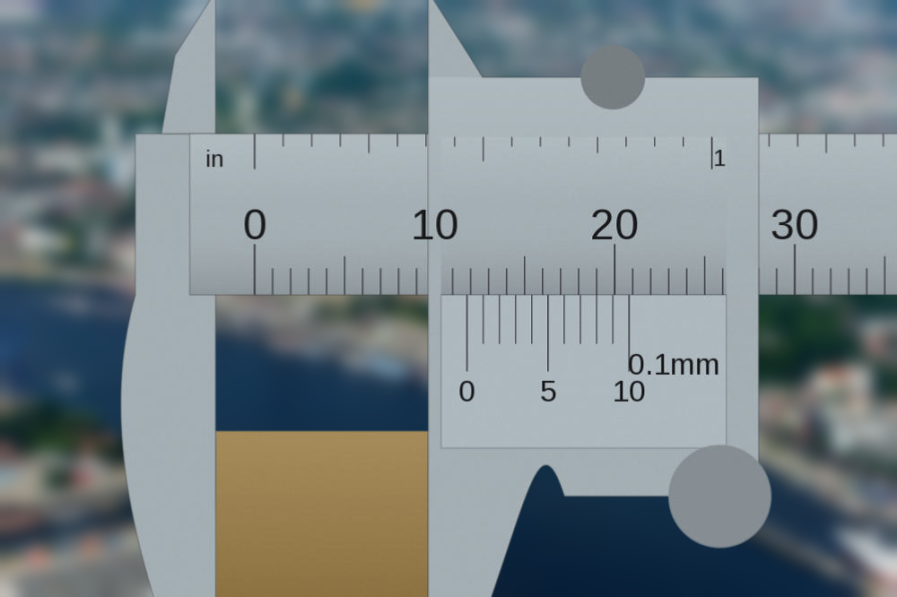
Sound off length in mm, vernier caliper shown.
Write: 11.8 mm
